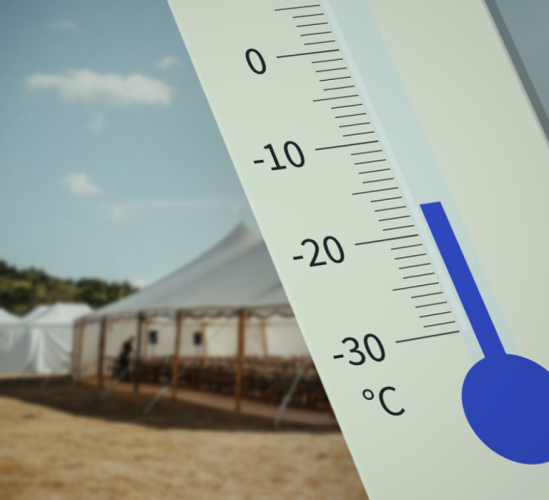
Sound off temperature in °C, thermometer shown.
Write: -17 °C
